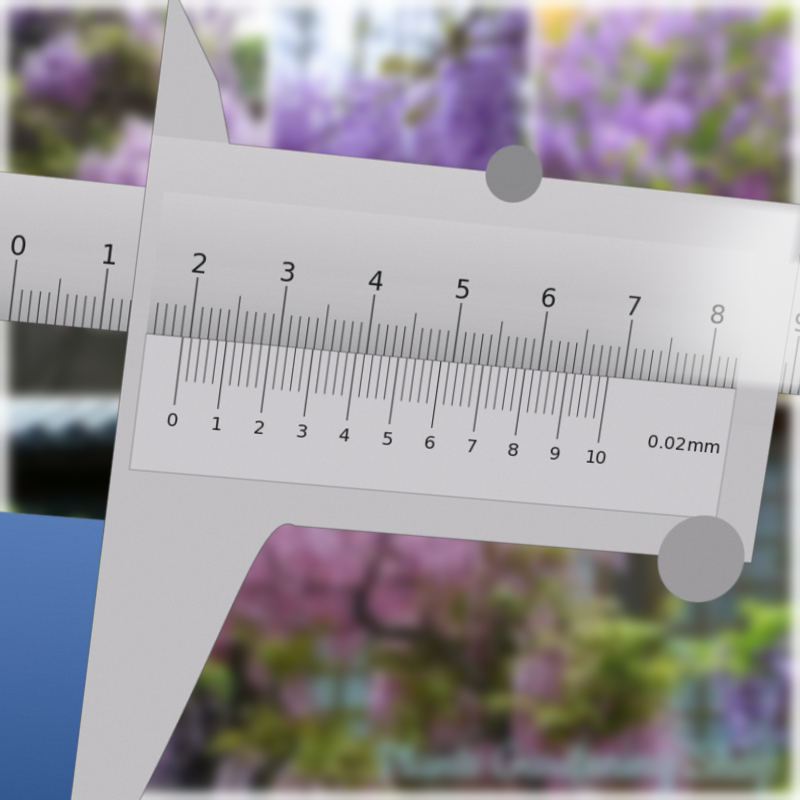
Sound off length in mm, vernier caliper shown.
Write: 19.2 mm
